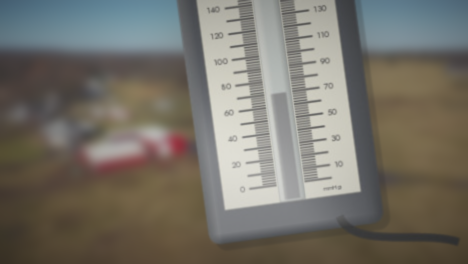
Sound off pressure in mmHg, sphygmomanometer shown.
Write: 70 mmHg
